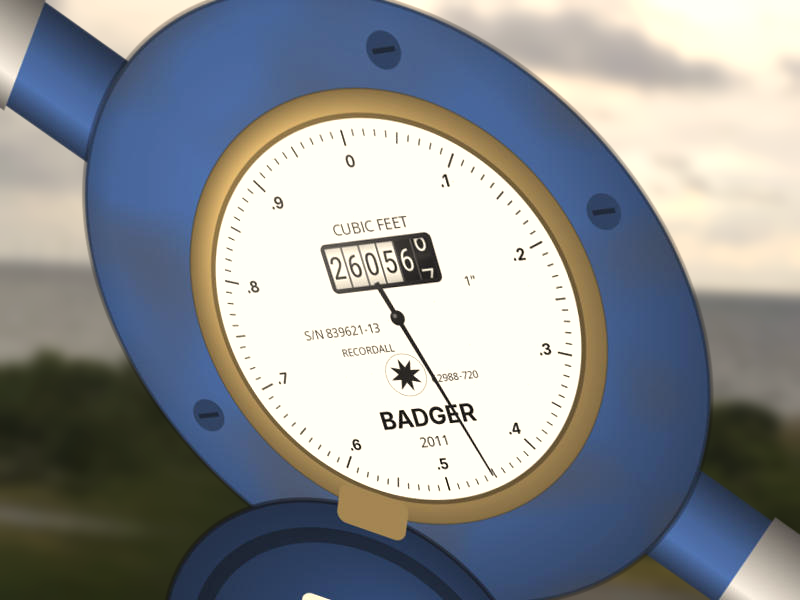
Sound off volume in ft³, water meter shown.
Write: 260566.45 ft³
